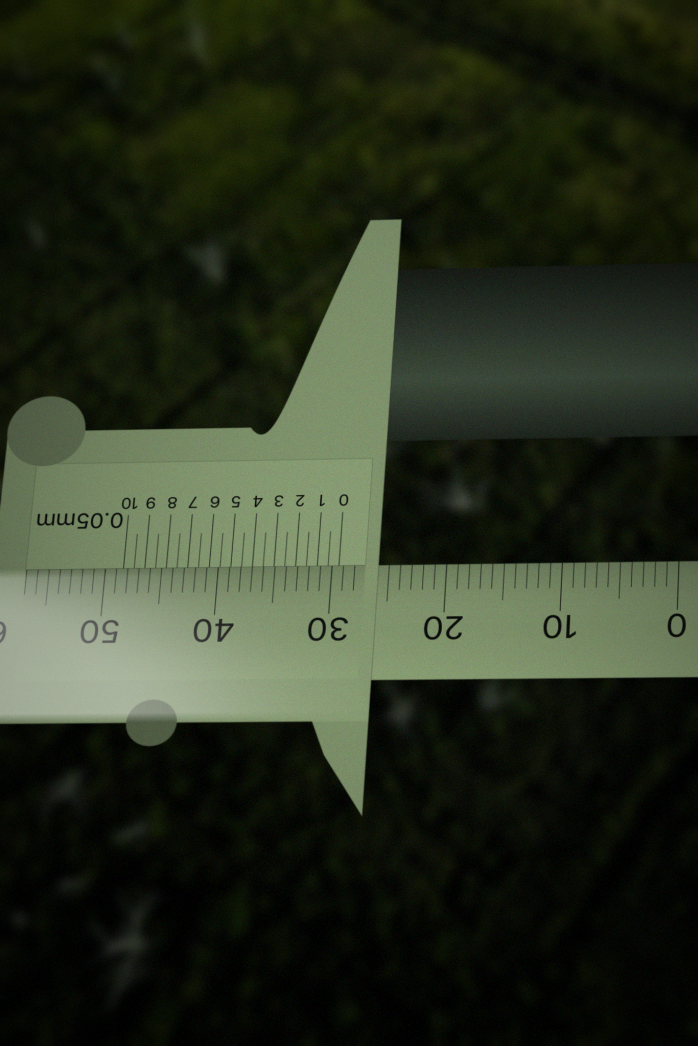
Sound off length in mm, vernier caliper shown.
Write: 29.4 mm
